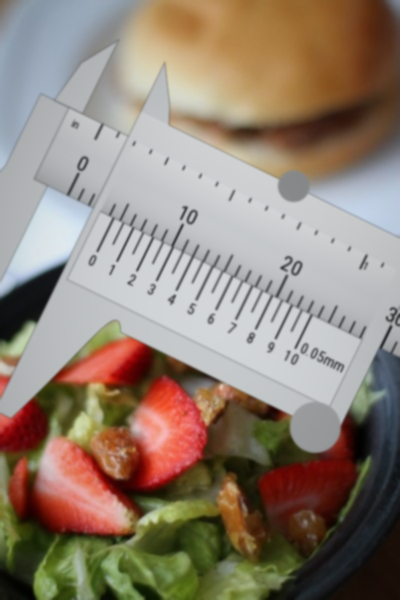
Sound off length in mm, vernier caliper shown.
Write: 4.4 mm
